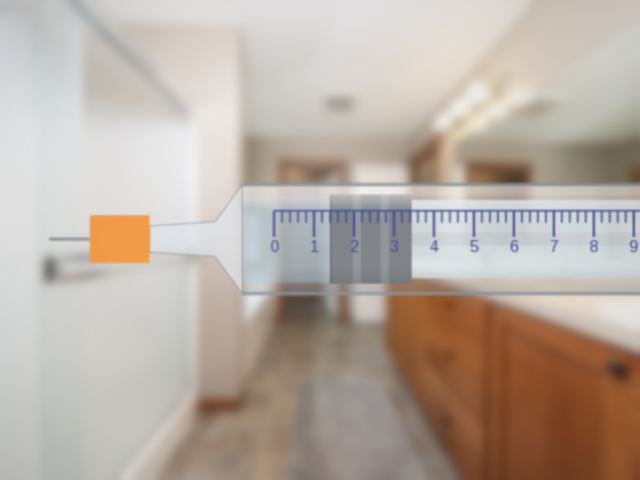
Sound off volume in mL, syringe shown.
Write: 1.4 mL
